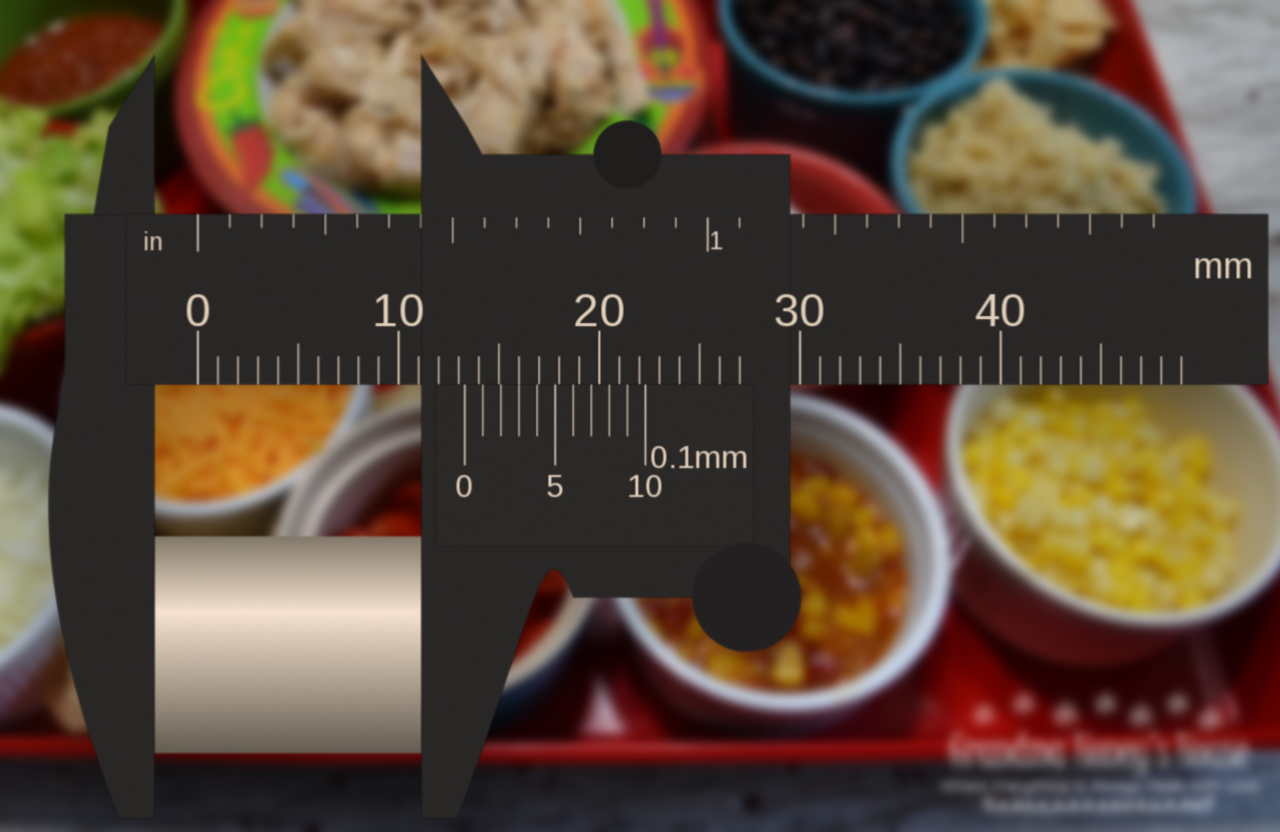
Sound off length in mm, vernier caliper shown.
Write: 13.3 mm
